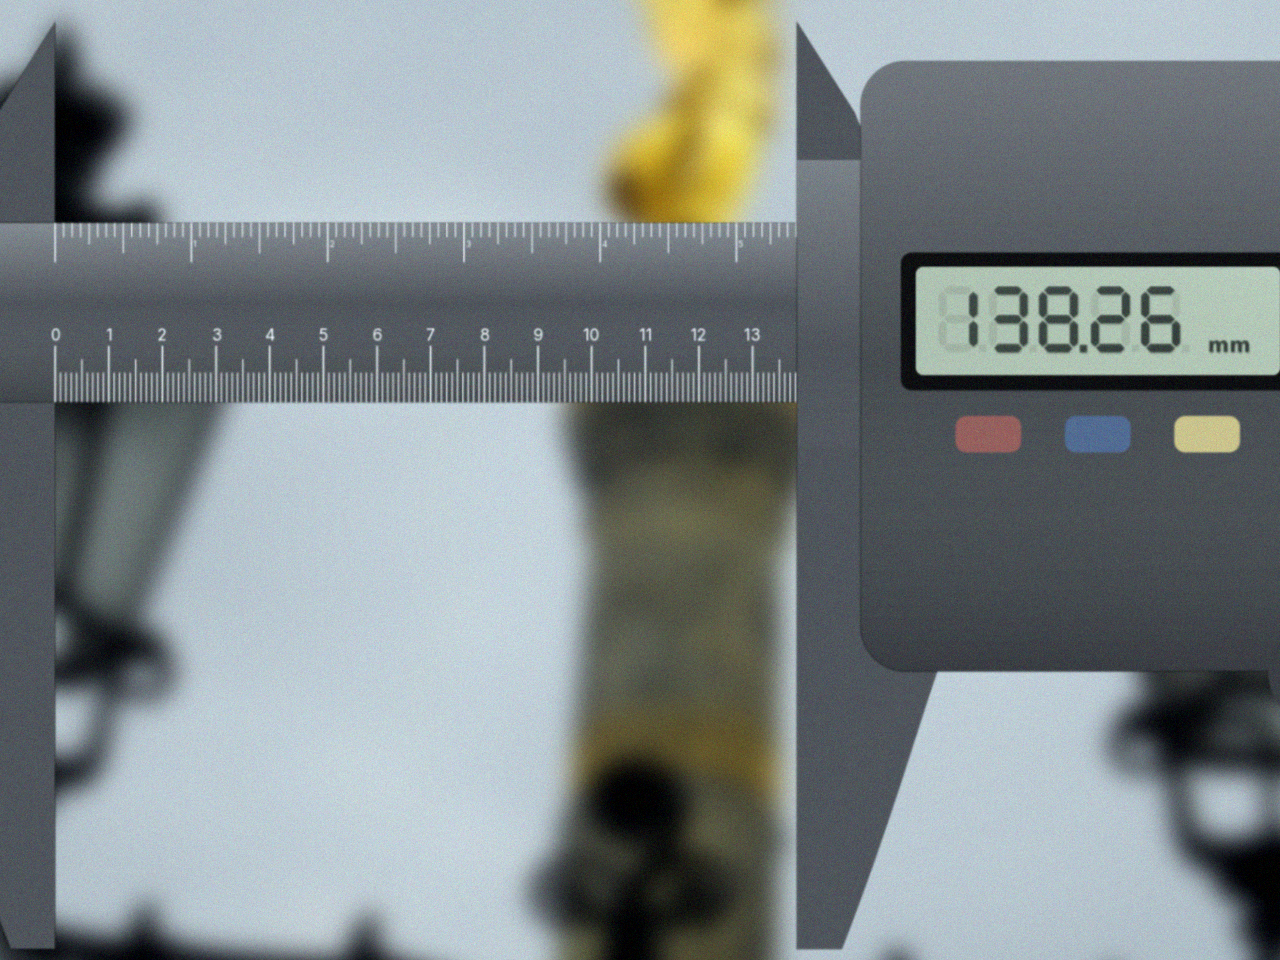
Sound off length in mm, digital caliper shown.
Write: 138.26 mm
